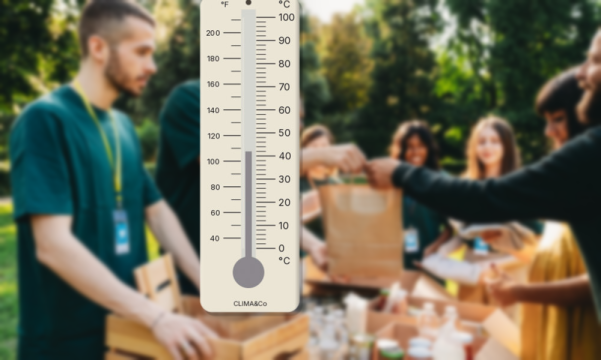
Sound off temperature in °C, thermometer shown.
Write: 42 °C
